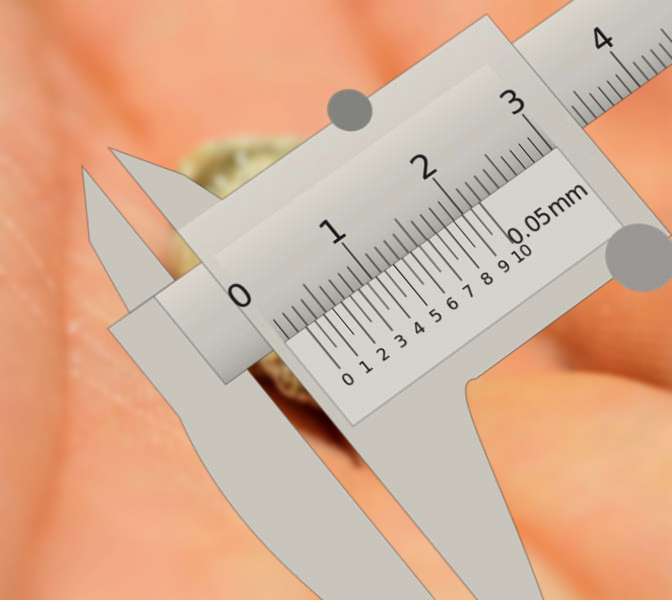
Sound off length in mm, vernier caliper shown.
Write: 2.8 mm
